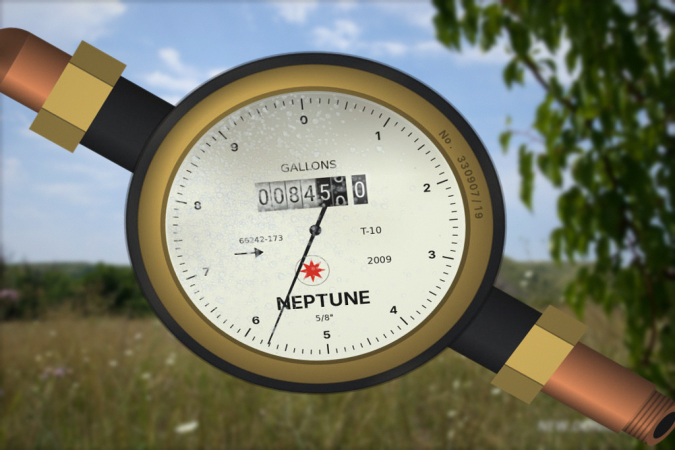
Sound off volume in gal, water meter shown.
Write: 84585.7 gal
